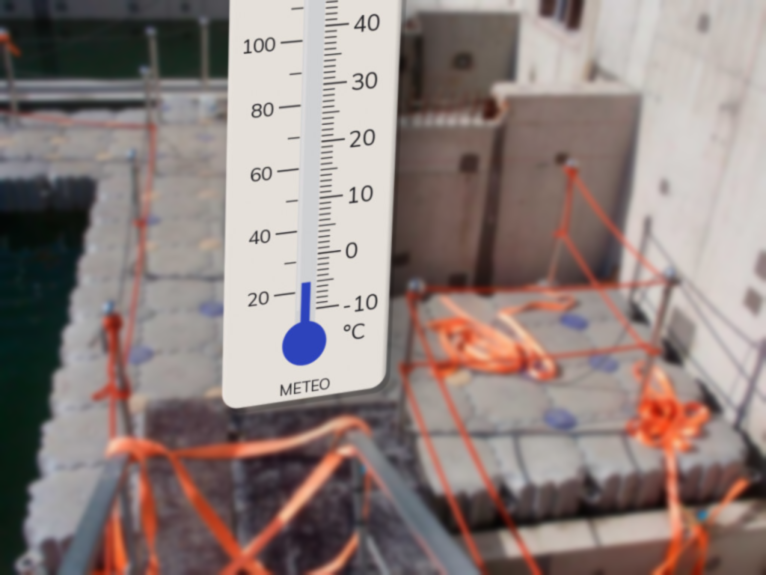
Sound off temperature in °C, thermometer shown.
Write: -5 °C
